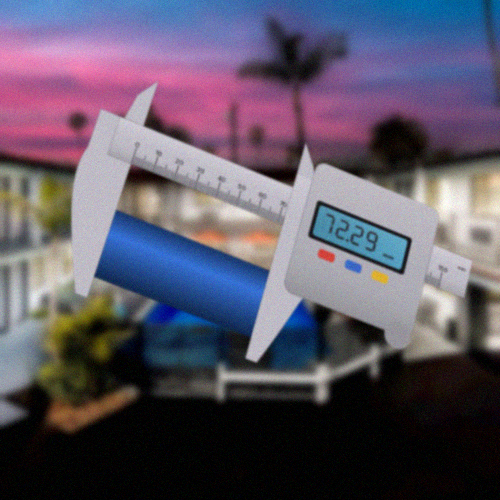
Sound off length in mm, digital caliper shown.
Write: 72.29 mm
